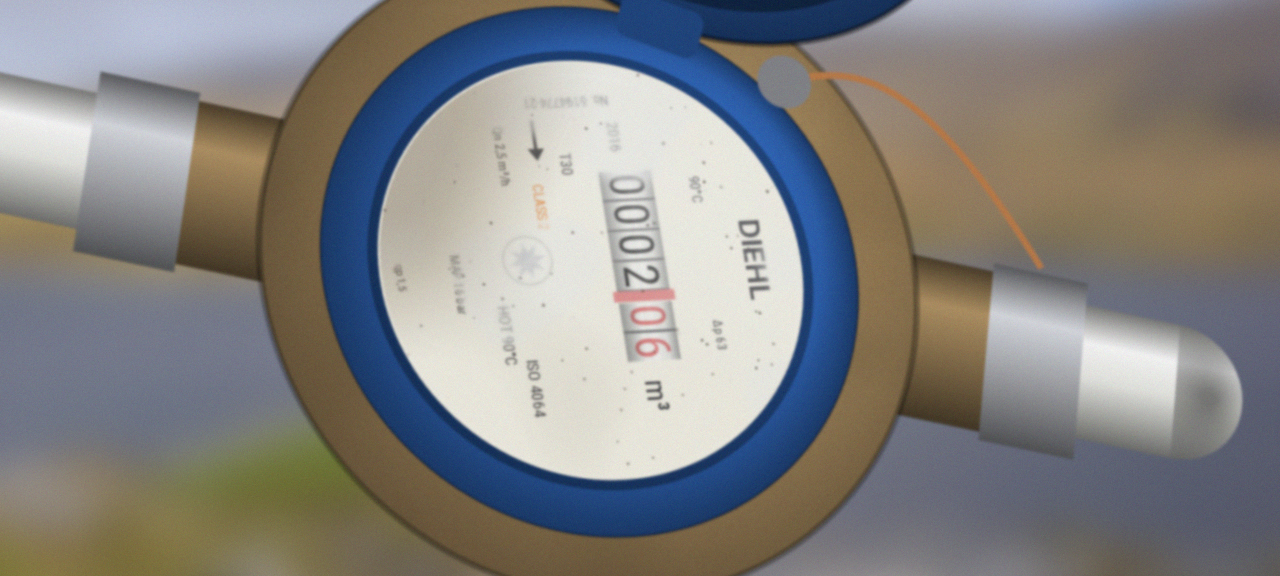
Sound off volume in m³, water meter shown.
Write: 2.06 m³
